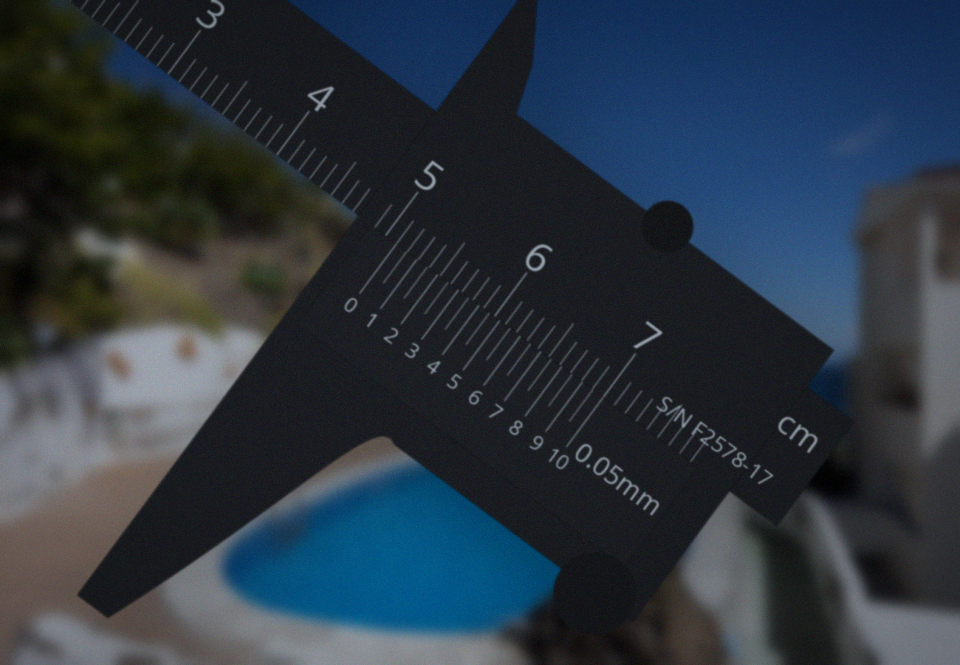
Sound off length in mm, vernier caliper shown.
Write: 51.0 mm
